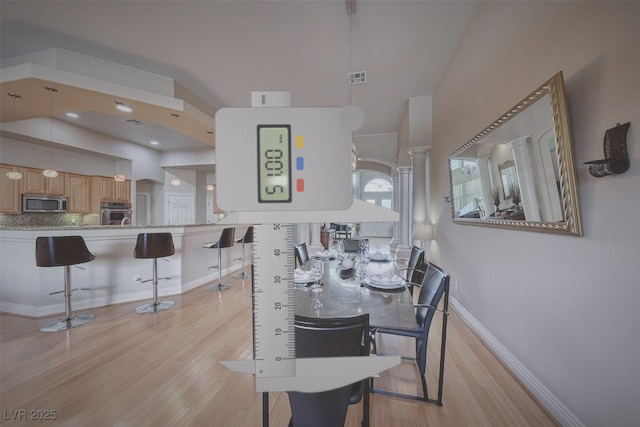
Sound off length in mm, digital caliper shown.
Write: 51.00 mm
